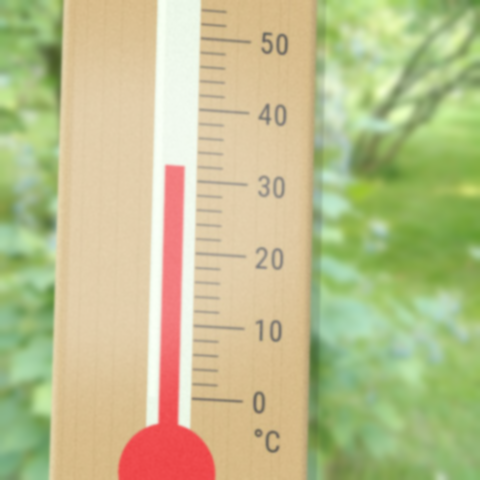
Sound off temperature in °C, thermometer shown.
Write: 32 °C
